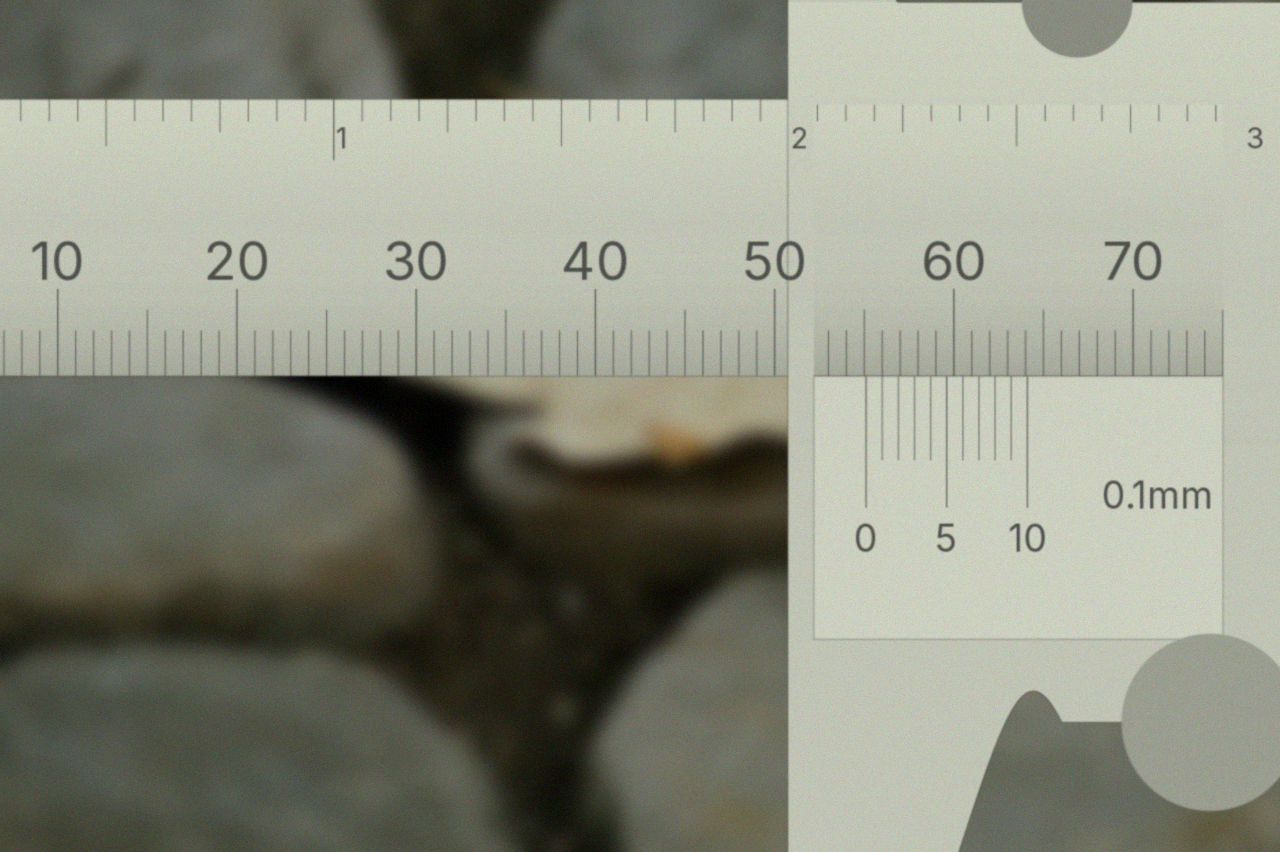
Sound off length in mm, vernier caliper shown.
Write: 55.1 mm
